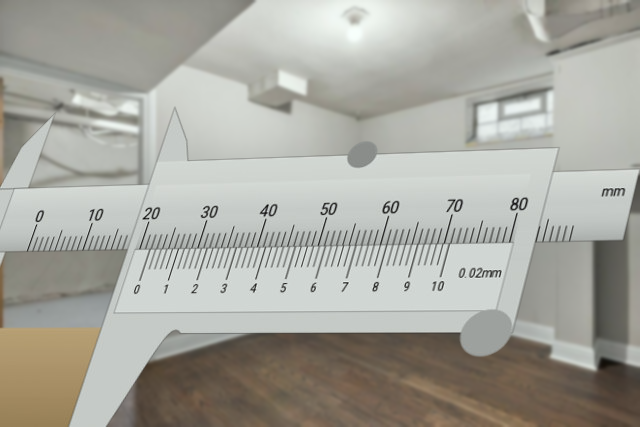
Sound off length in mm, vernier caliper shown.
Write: 21.8 mm
